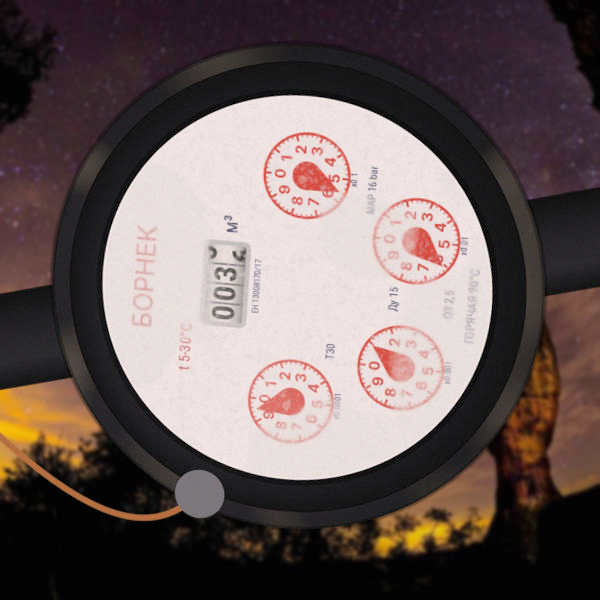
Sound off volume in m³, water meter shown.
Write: 35.5609 m³
